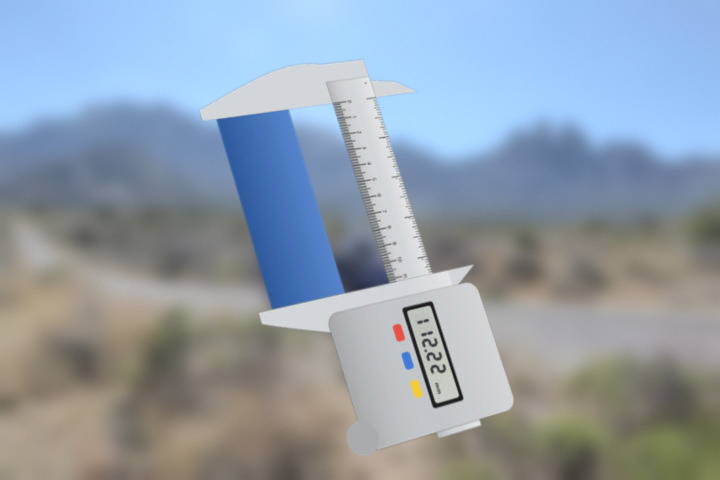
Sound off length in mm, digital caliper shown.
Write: 112.22 mm
